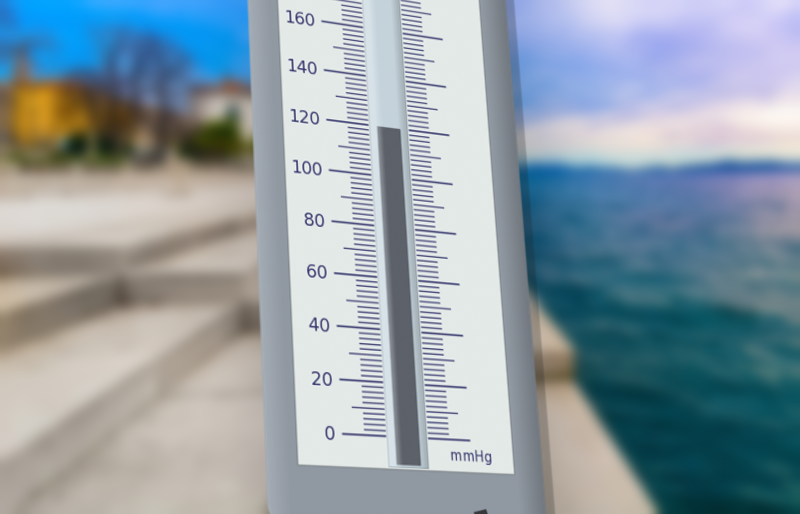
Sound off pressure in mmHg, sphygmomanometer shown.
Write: 120 mmHg
